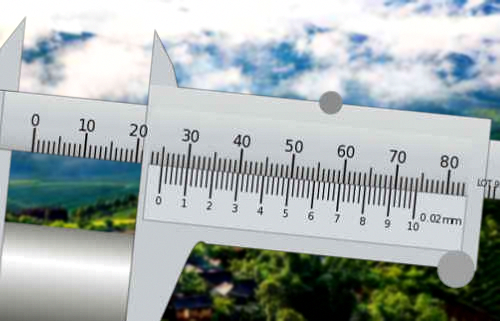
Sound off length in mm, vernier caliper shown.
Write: 25.0 mm
